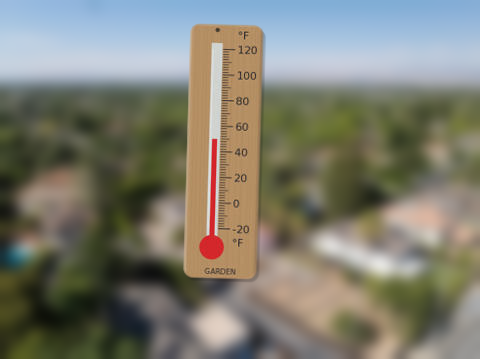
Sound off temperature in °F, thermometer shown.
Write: 50 °F
